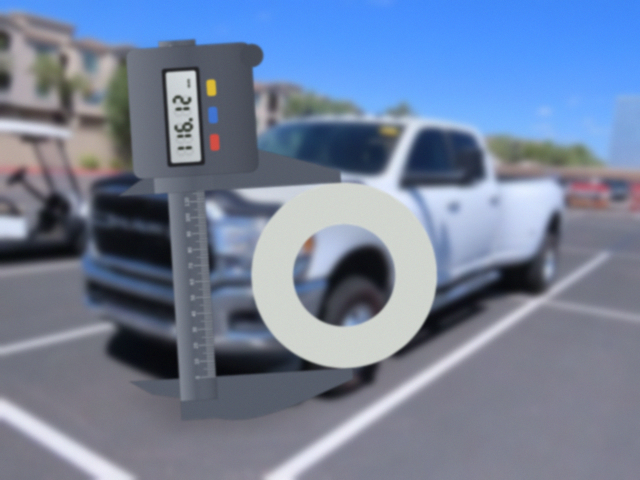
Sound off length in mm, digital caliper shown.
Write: 116.12 mm
